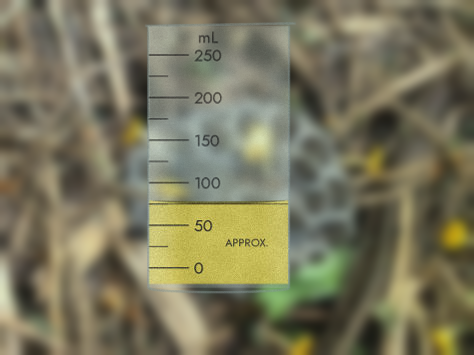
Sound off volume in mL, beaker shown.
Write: 75 mL
